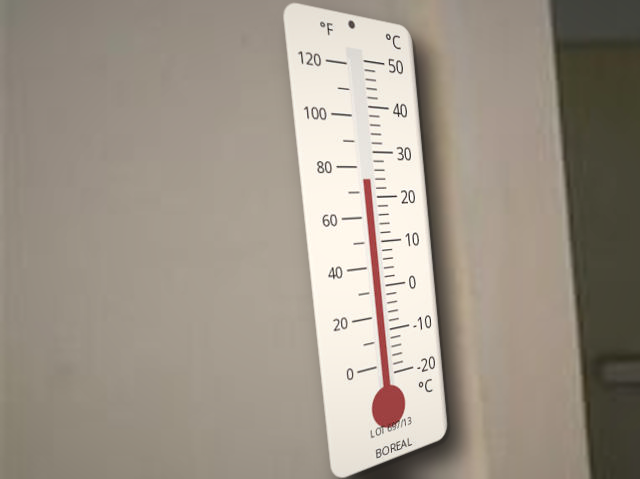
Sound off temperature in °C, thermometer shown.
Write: 24 °C
